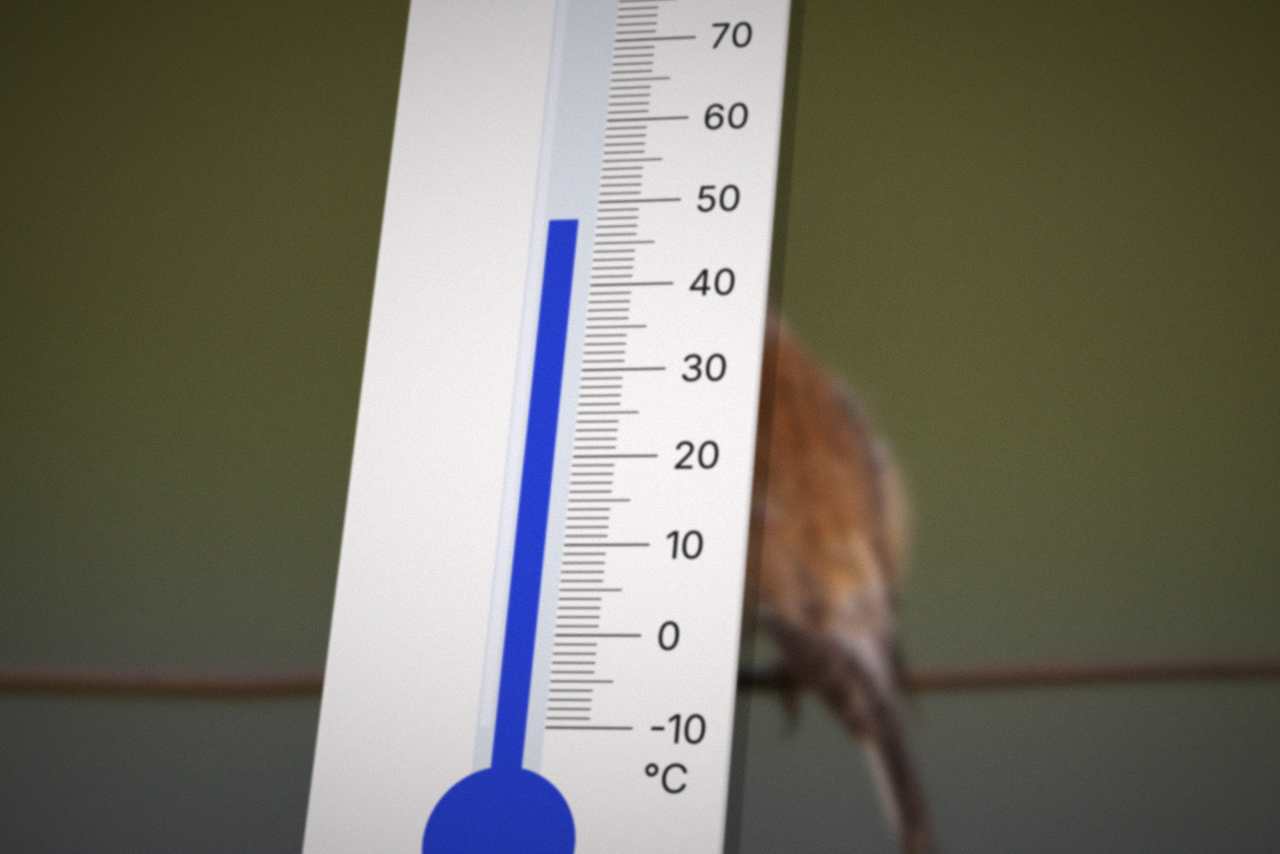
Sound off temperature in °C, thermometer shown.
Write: 48 °C
